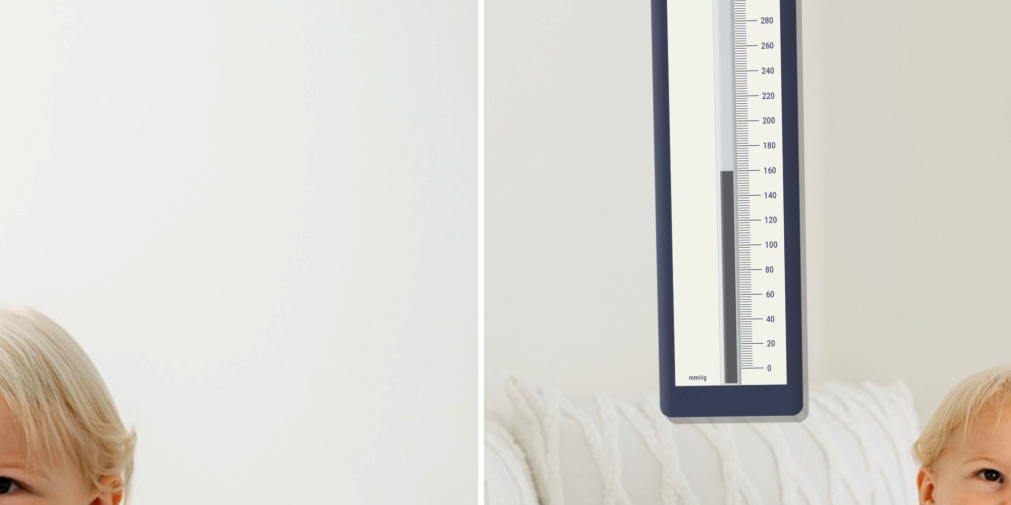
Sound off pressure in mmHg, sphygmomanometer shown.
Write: 160 mmHg
